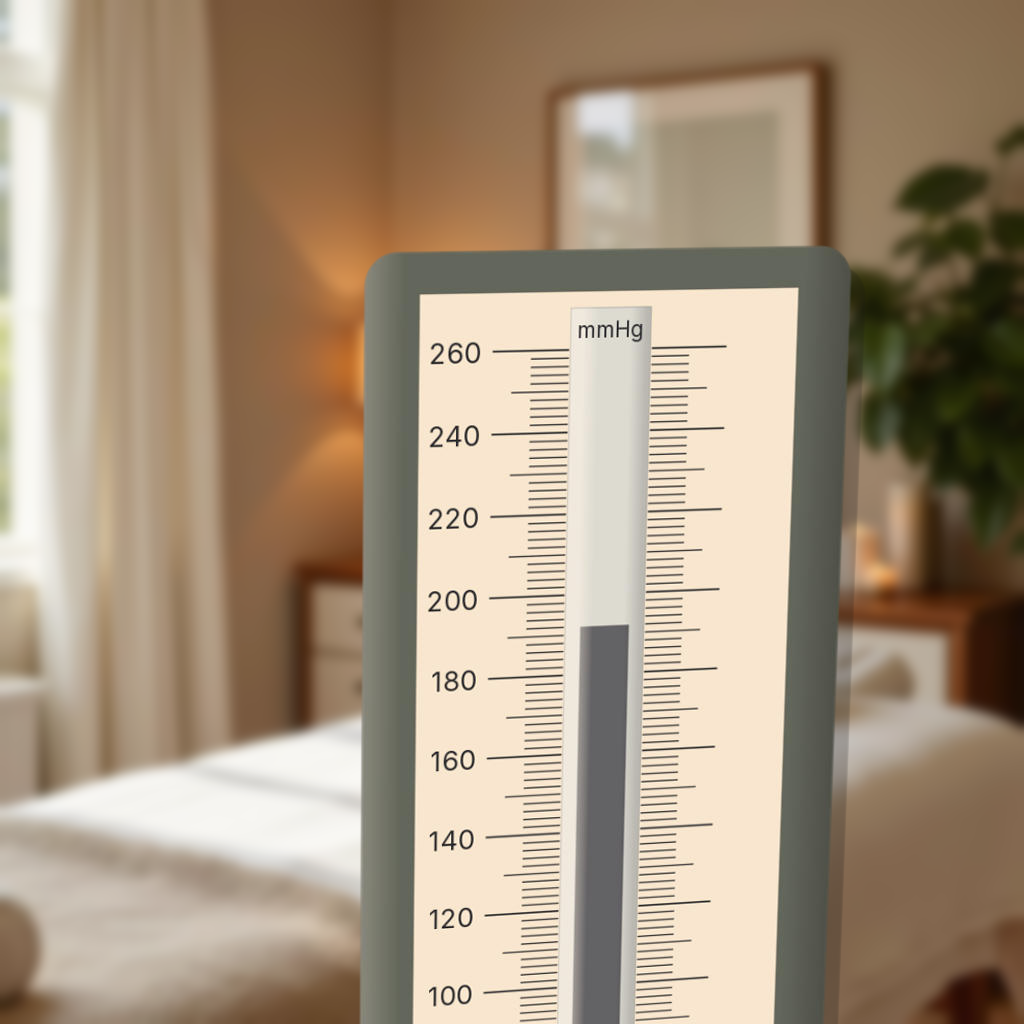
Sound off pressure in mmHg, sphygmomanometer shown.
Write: 192 mmHg
